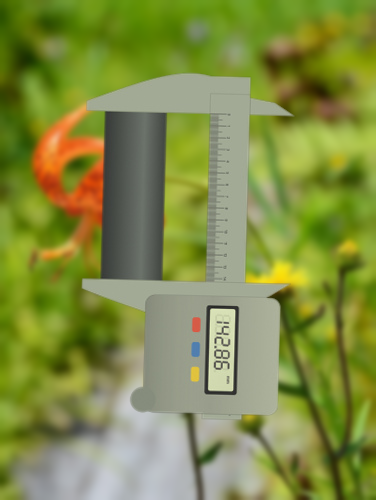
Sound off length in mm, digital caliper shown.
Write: 142.86 mm
